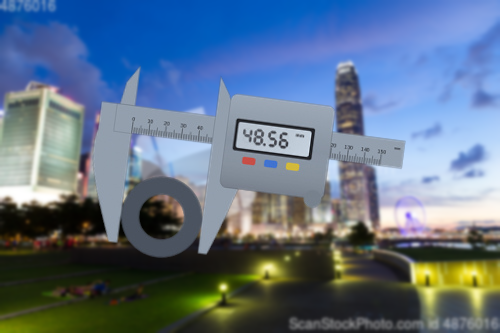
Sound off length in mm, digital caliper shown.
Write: 48.56 mm
